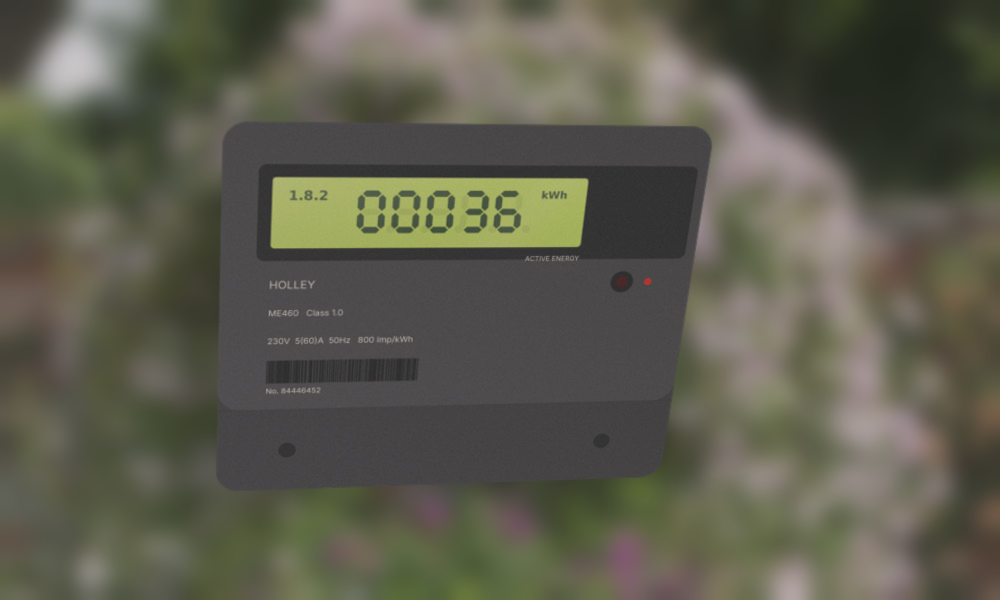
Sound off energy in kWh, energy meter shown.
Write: 36 kWh
